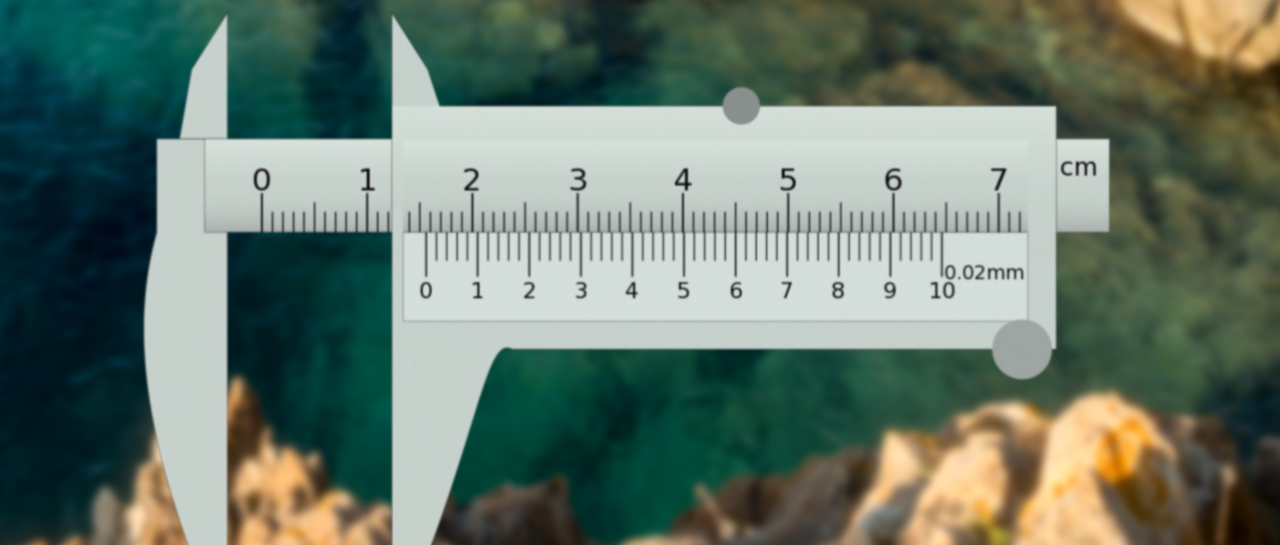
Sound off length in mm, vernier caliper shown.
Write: 15.6 mm
